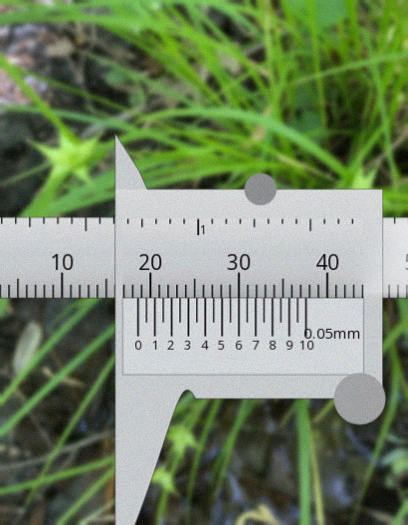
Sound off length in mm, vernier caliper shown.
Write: 18.6 mm
